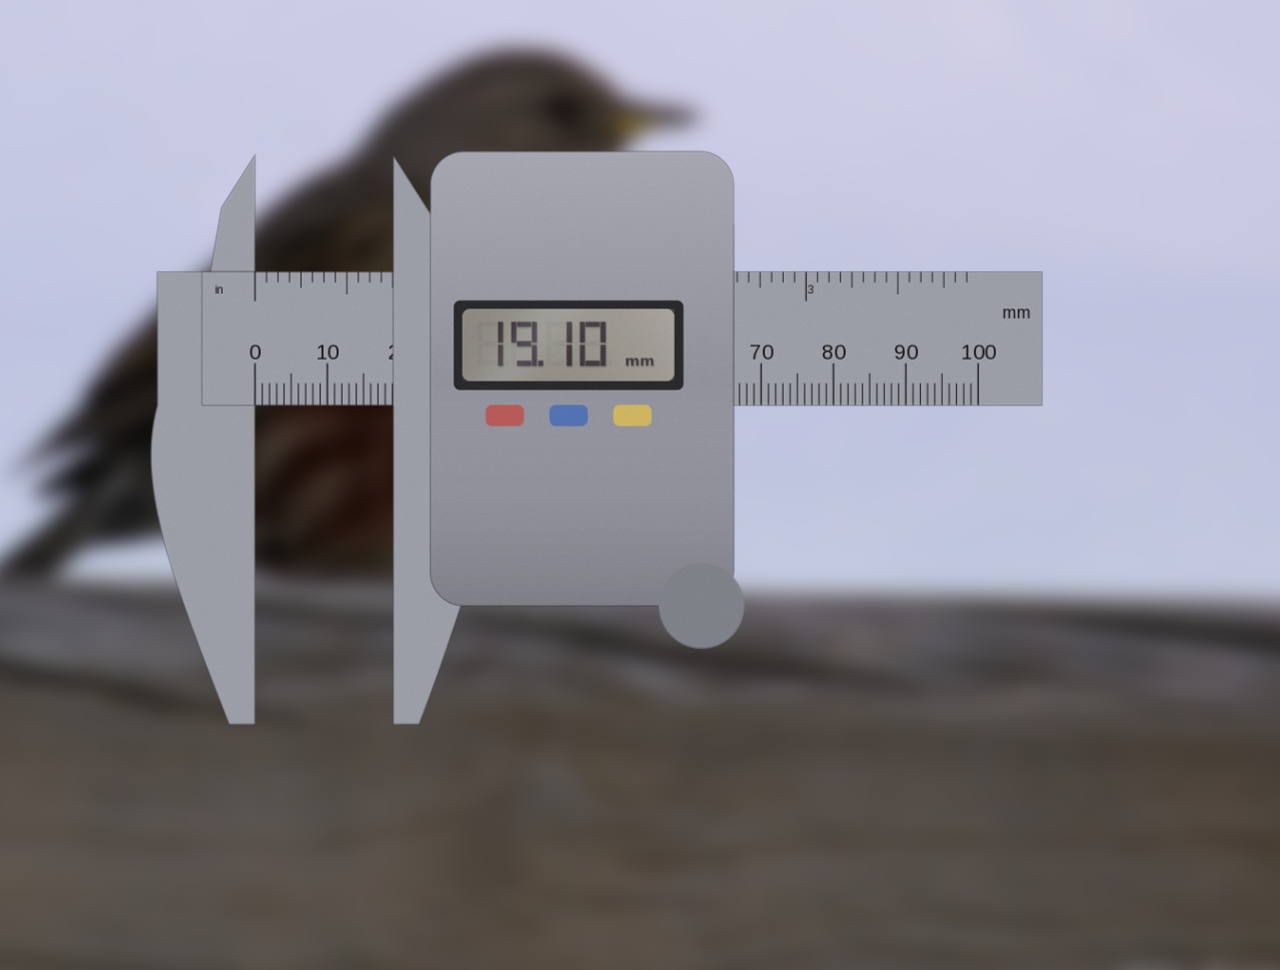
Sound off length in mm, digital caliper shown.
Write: 19.10 mm
